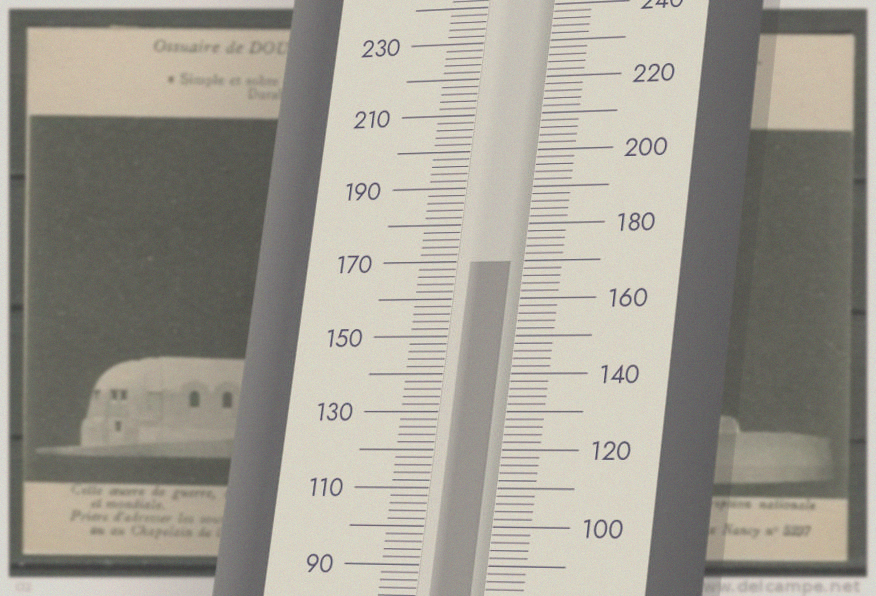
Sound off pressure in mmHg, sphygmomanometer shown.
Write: 170 mmHg
